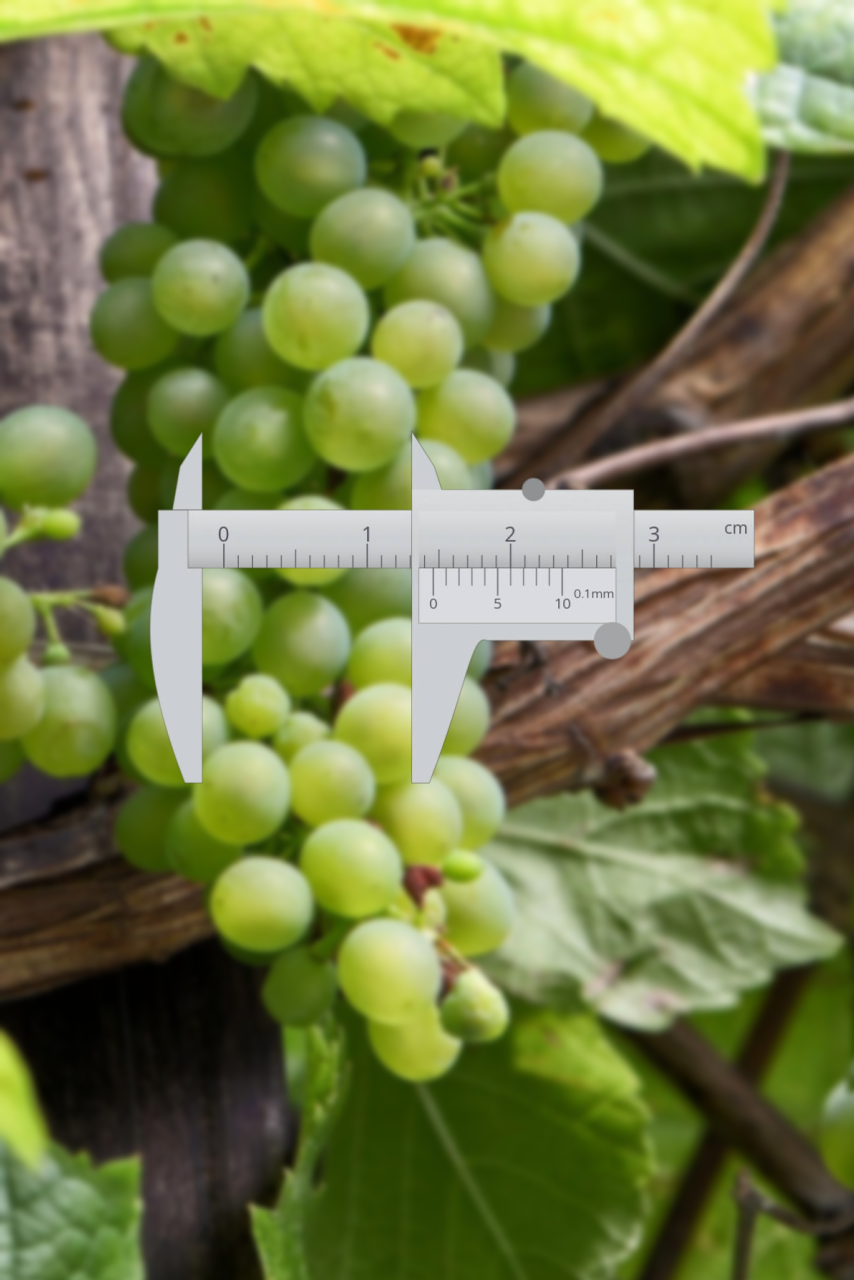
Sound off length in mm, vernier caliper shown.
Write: 14.6 mm
